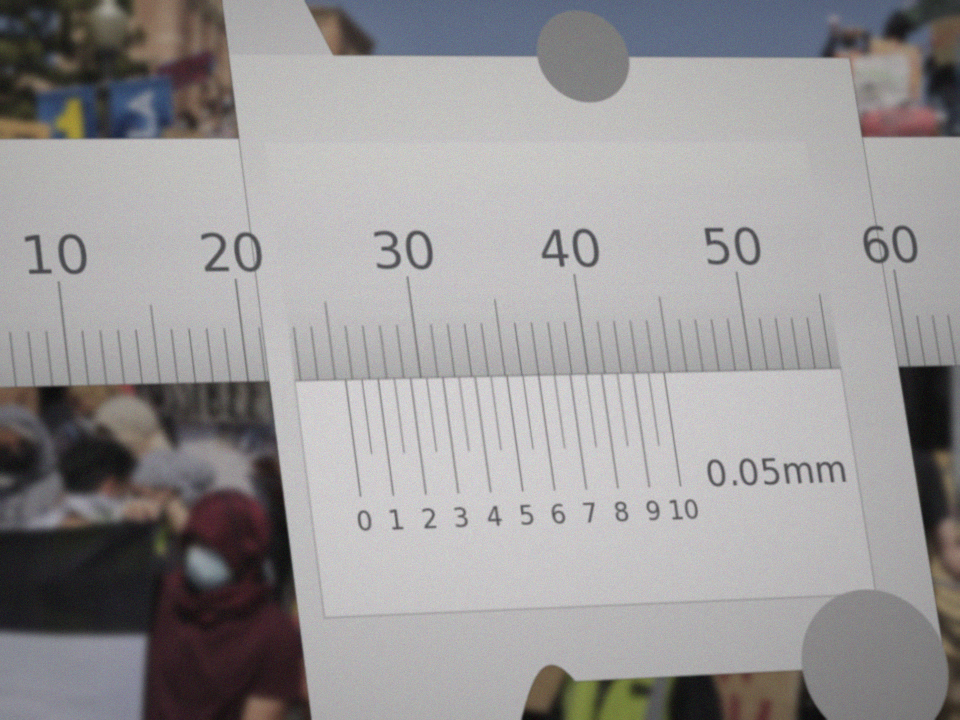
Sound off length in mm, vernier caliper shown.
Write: 25.6 mm
